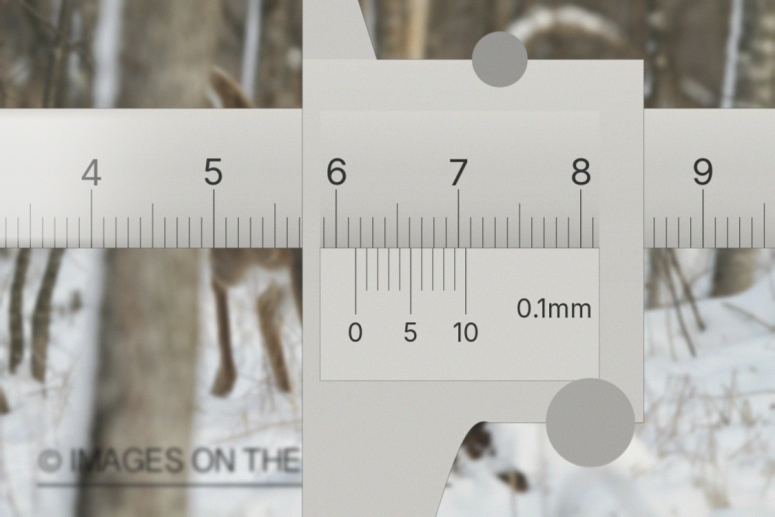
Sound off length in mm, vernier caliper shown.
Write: 61.6 mm
